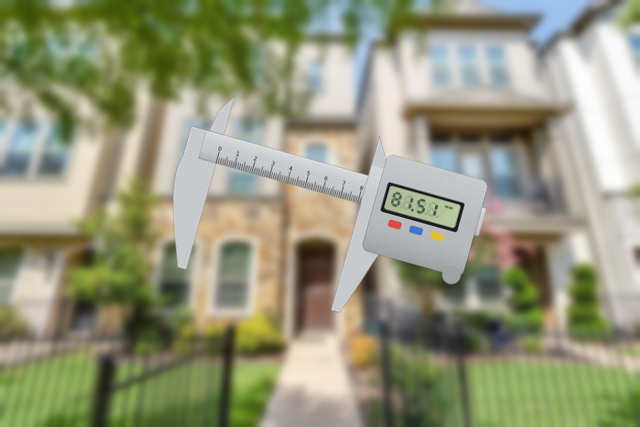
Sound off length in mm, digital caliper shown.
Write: 81.51 mm
